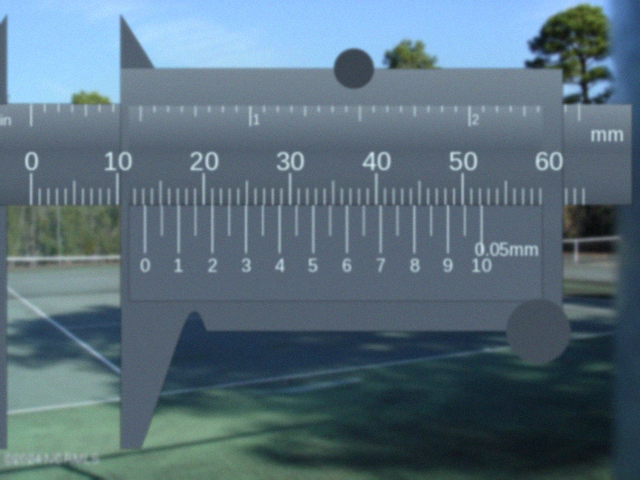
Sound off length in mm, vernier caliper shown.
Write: 13.2 mm
